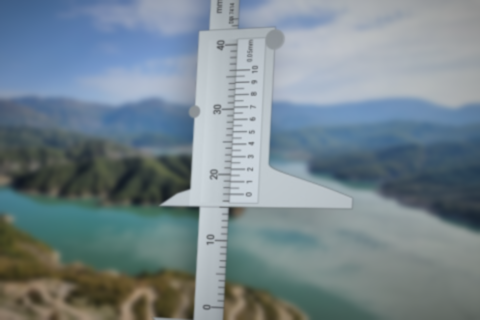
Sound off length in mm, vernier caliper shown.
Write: 17.0 mm
